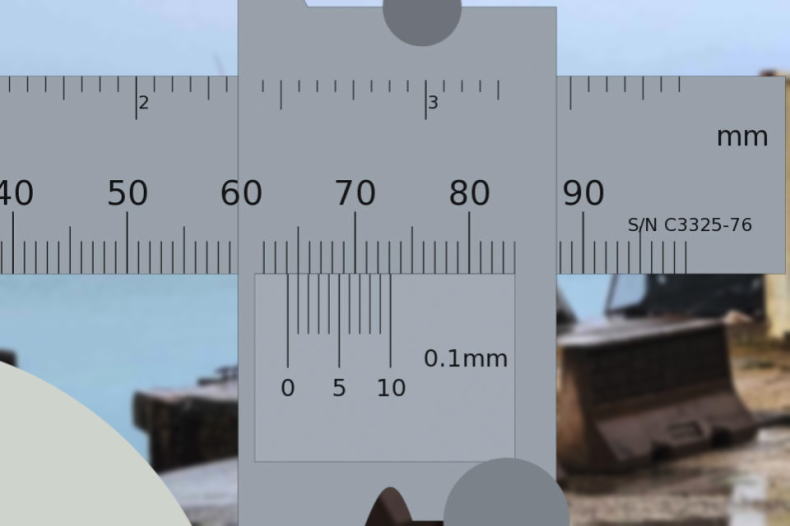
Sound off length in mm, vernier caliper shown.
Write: 64.1 mm
